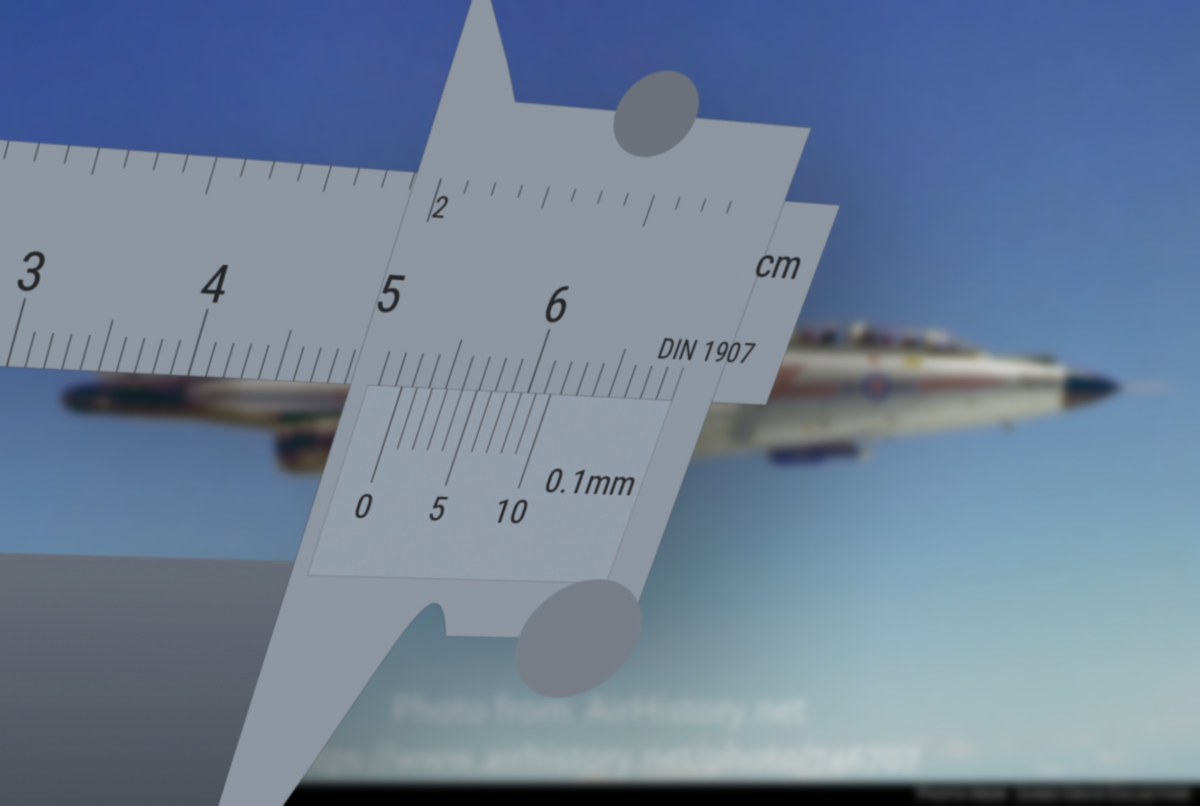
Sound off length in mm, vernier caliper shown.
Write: 52.4 mm
